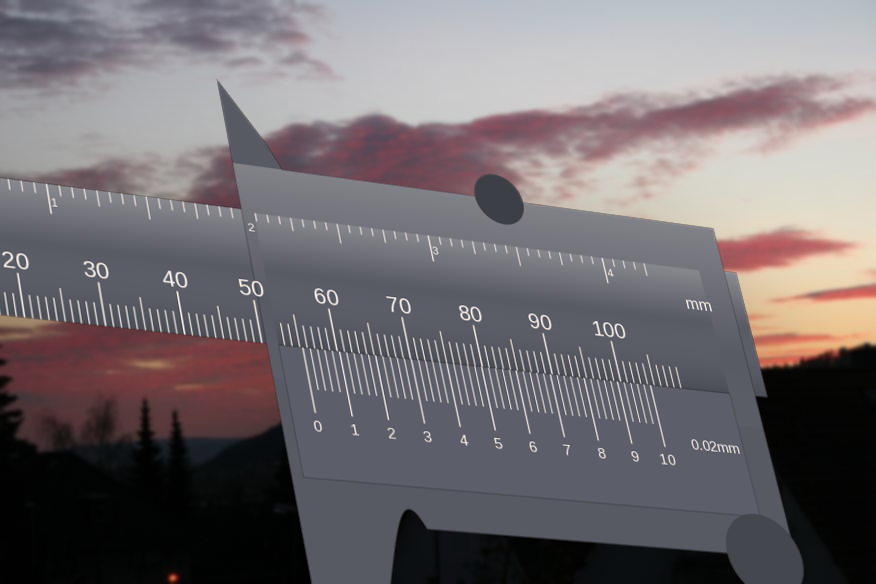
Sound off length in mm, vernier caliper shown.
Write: 55.4 mm
